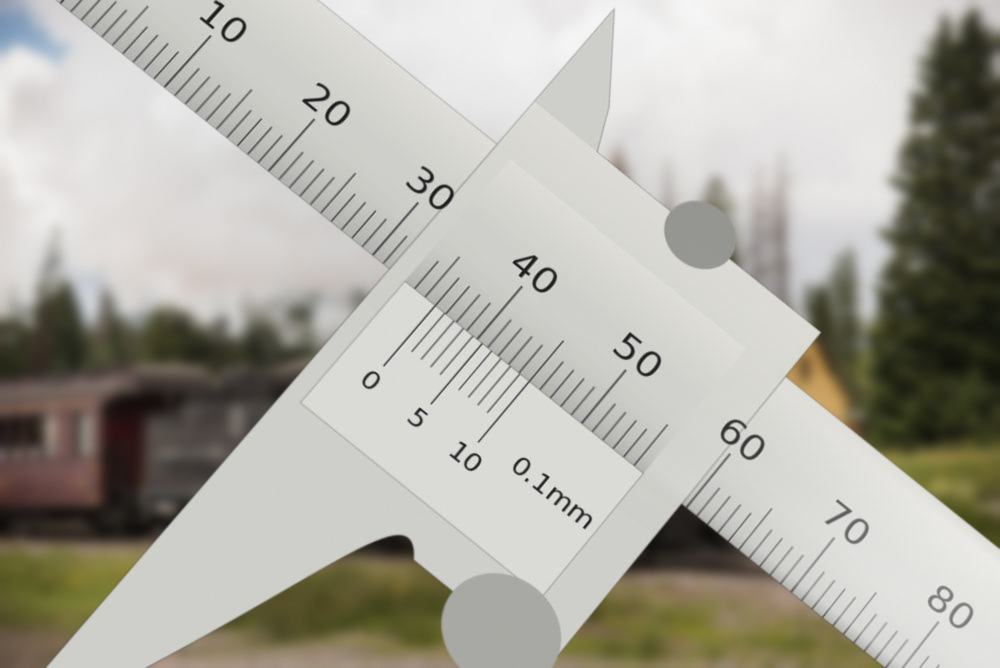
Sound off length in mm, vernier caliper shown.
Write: 36.0 mm
